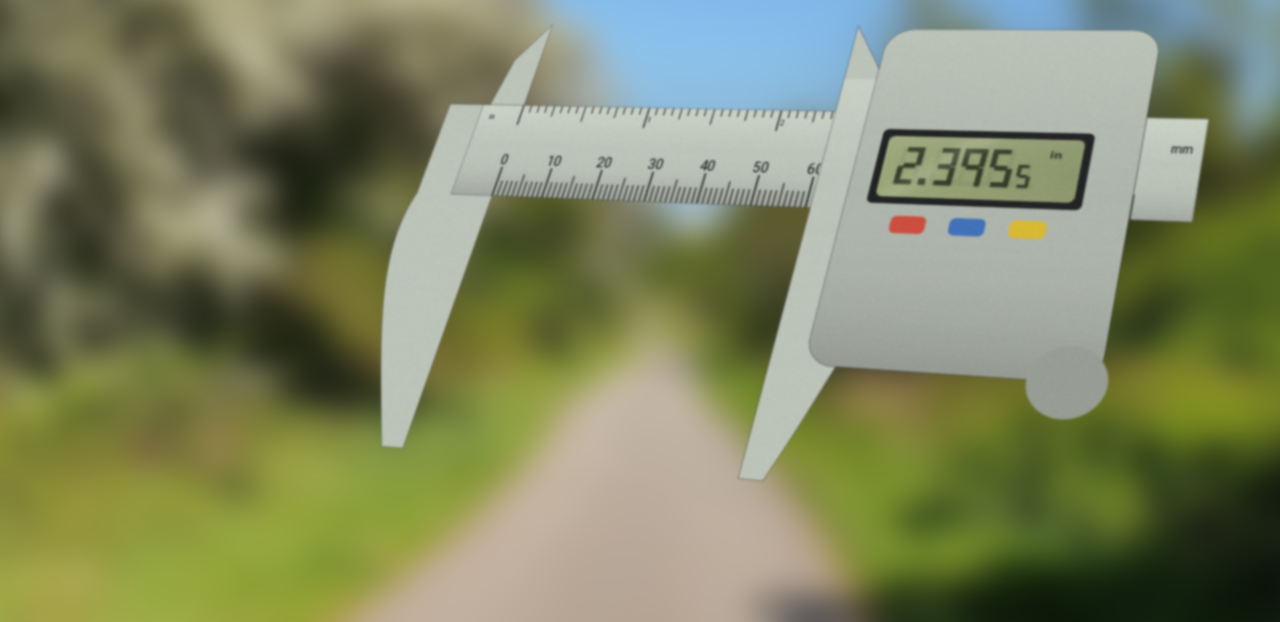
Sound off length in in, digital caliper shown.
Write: 2.3955 in
